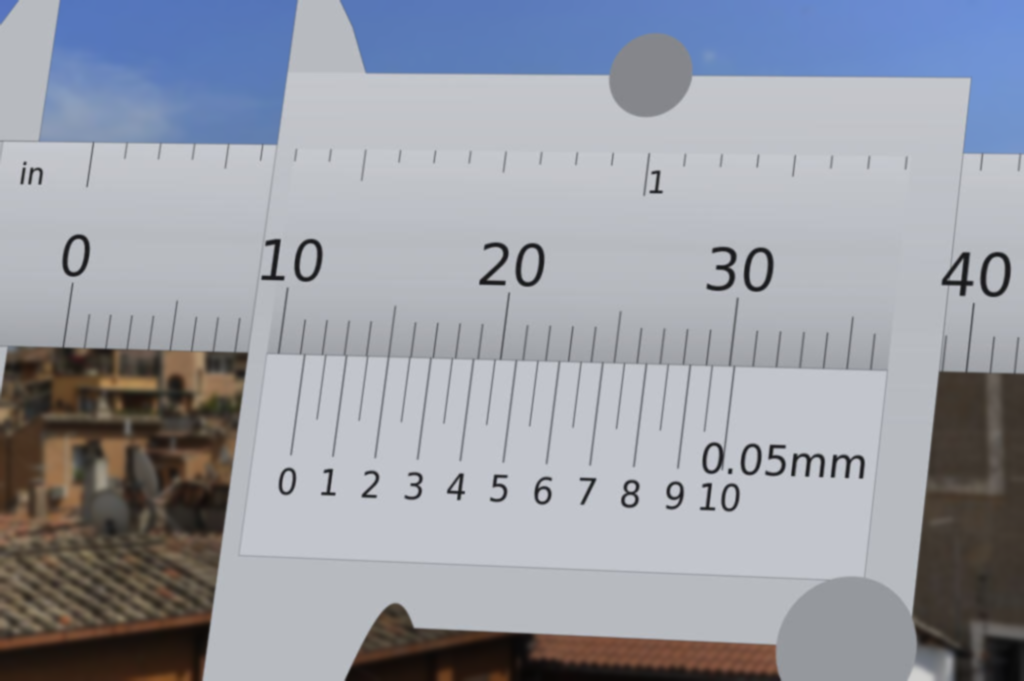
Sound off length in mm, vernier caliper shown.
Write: 11.2 mm
